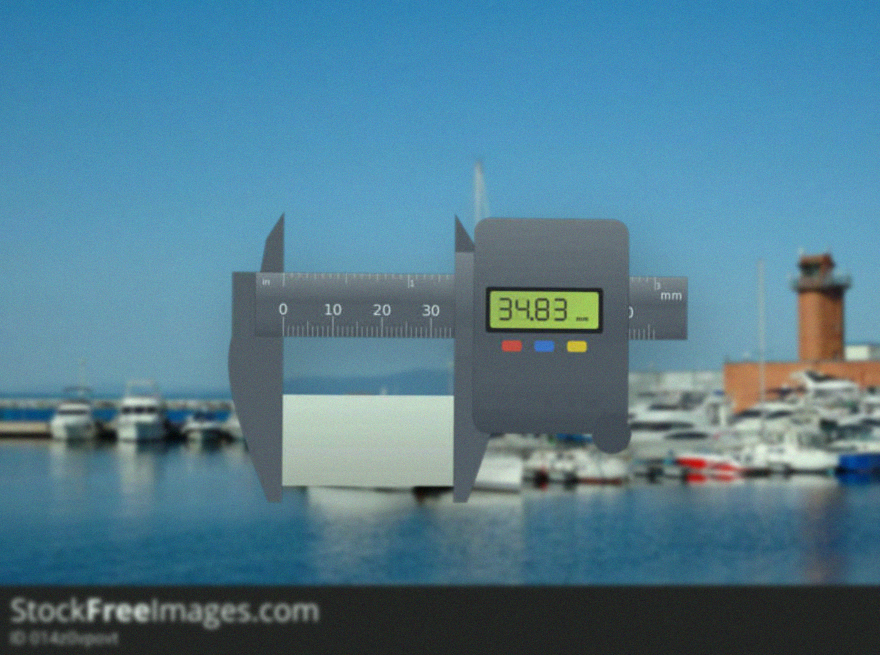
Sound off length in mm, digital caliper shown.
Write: 34.83 mm
